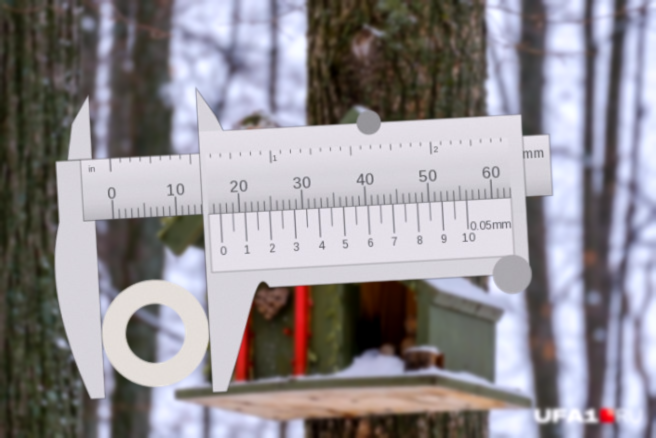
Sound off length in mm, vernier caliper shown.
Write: 17.0 mm
